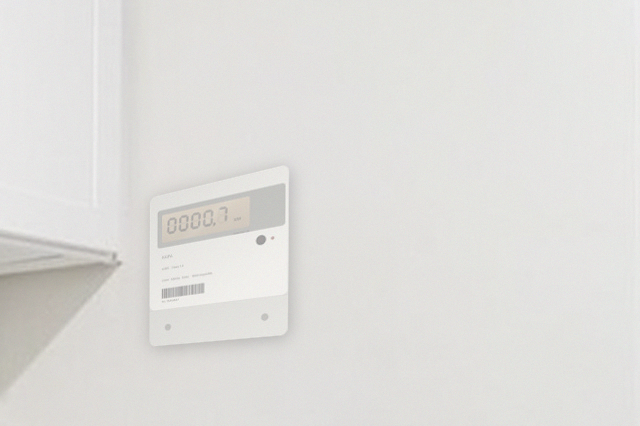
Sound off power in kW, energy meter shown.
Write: 0.7 kW
